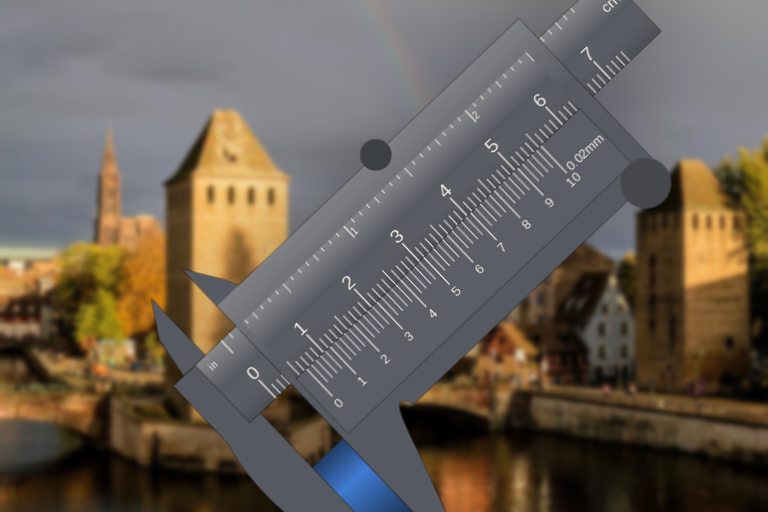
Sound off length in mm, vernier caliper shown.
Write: 6.4 mm
